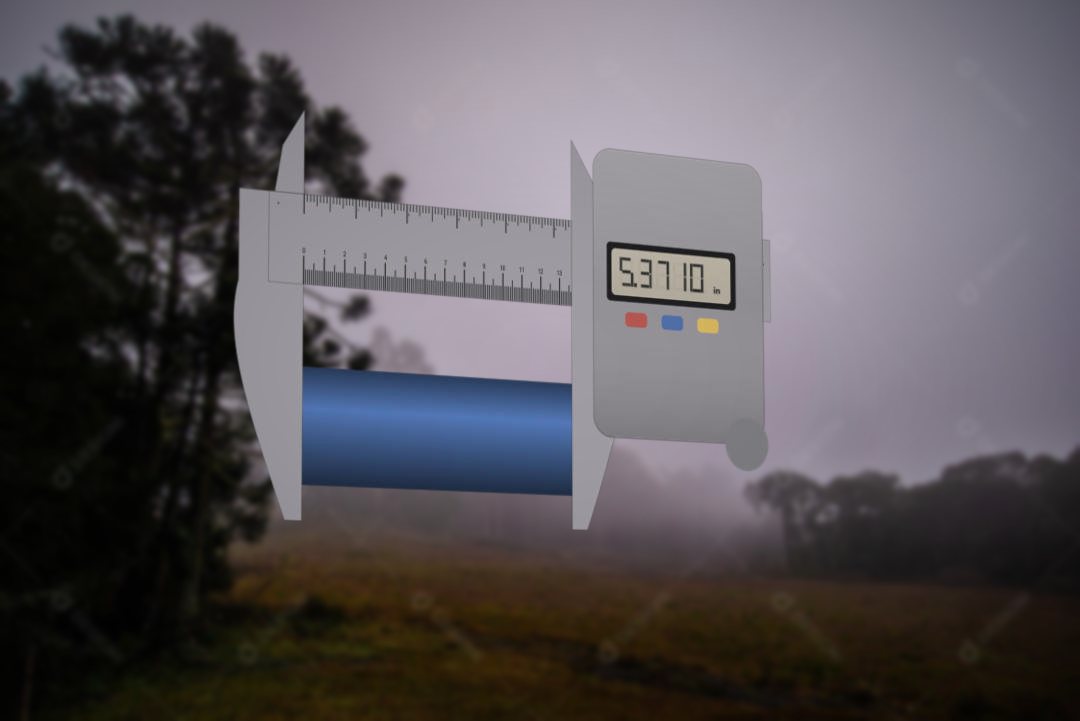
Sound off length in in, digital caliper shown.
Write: 5.3710 in
